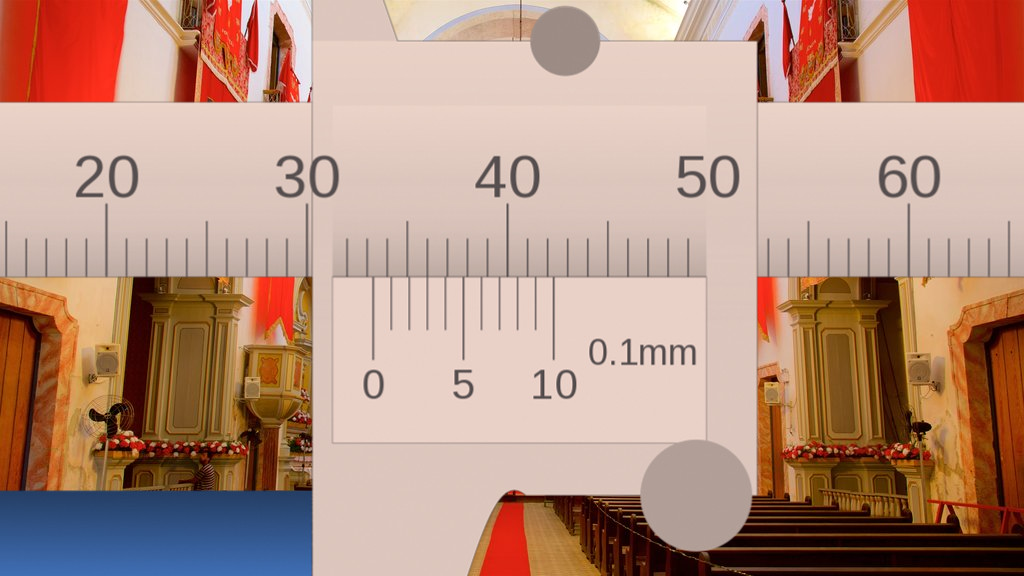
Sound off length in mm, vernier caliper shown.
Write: 33.3 mm
